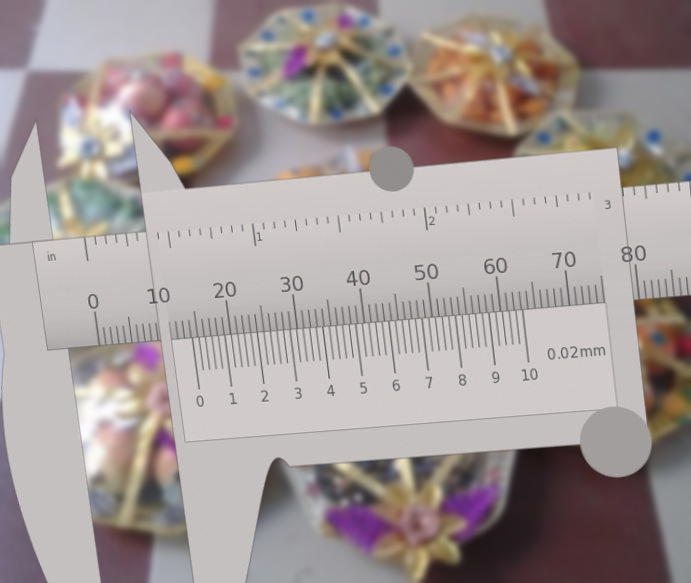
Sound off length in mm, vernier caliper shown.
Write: 14.2 mm
